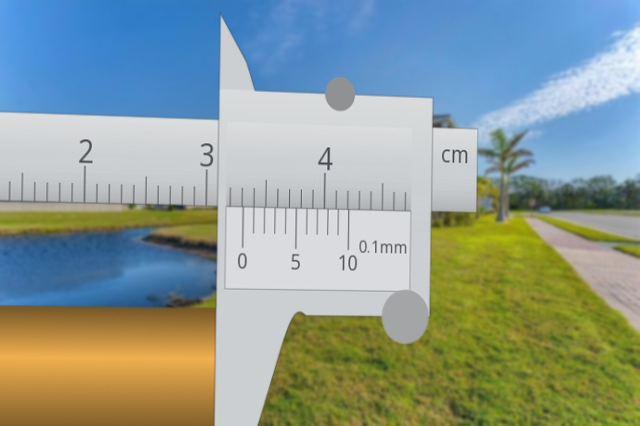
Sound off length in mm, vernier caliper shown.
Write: 33.1 mm
